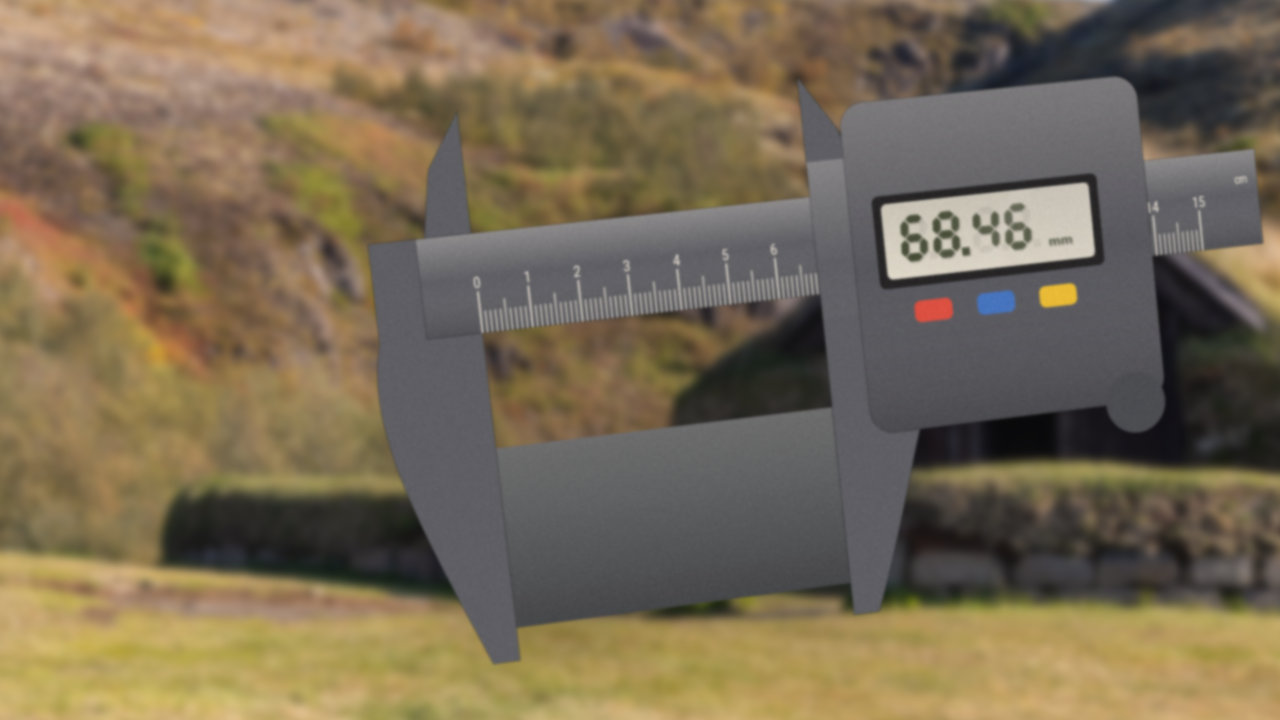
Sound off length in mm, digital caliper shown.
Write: 68.46 mm
